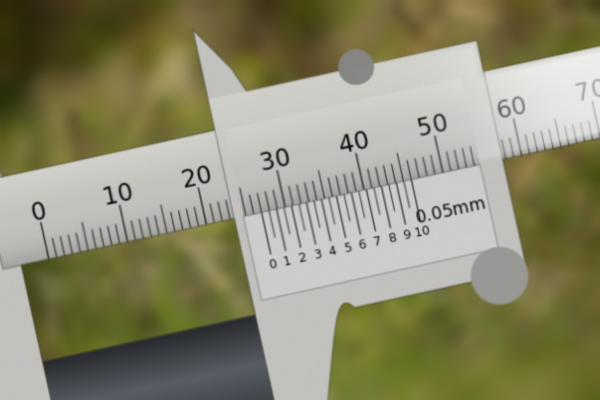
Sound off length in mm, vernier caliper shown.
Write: 27.0 mm
